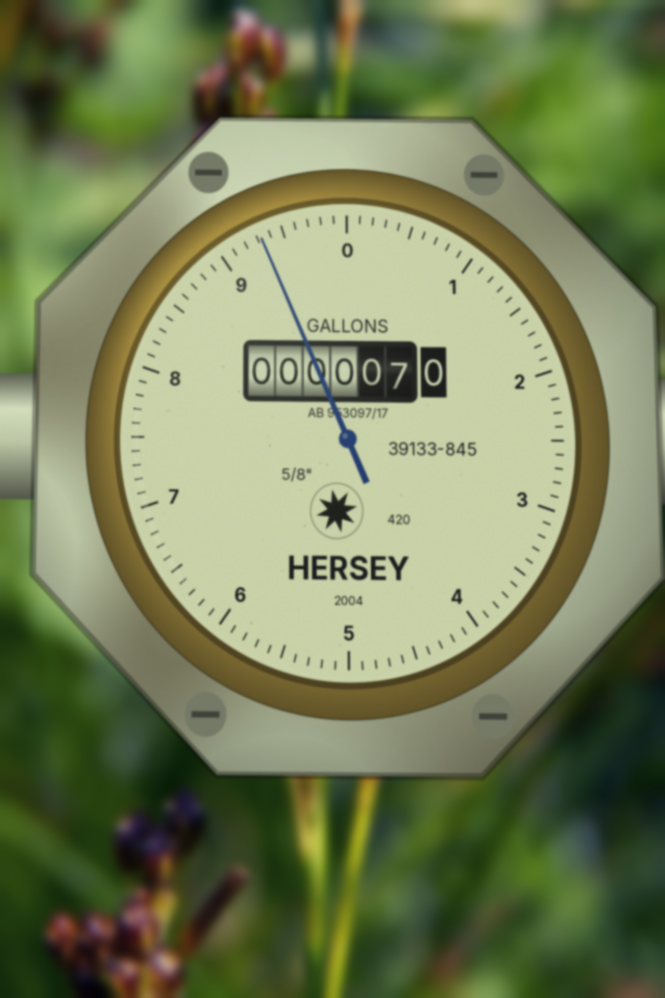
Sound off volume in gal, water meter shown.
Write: 69.3 gal
